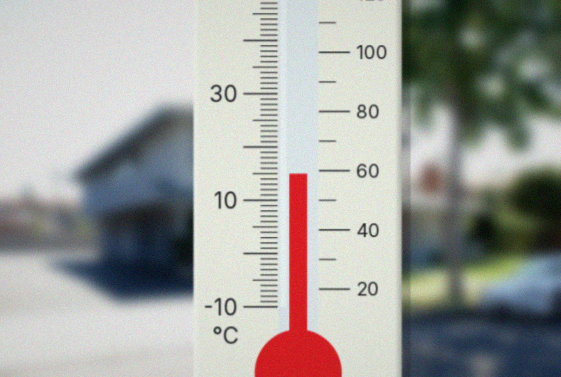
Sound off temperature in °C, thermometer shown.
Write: 15 °C
